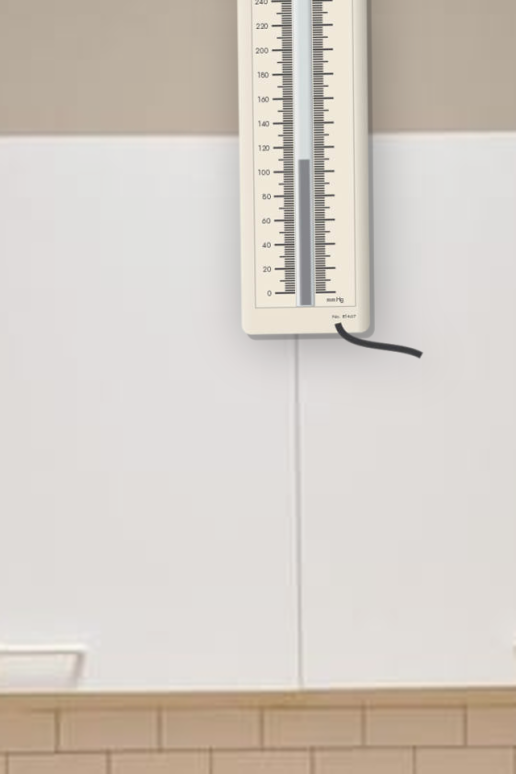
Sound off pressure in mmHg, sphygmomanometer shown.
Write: 110 mmHg
